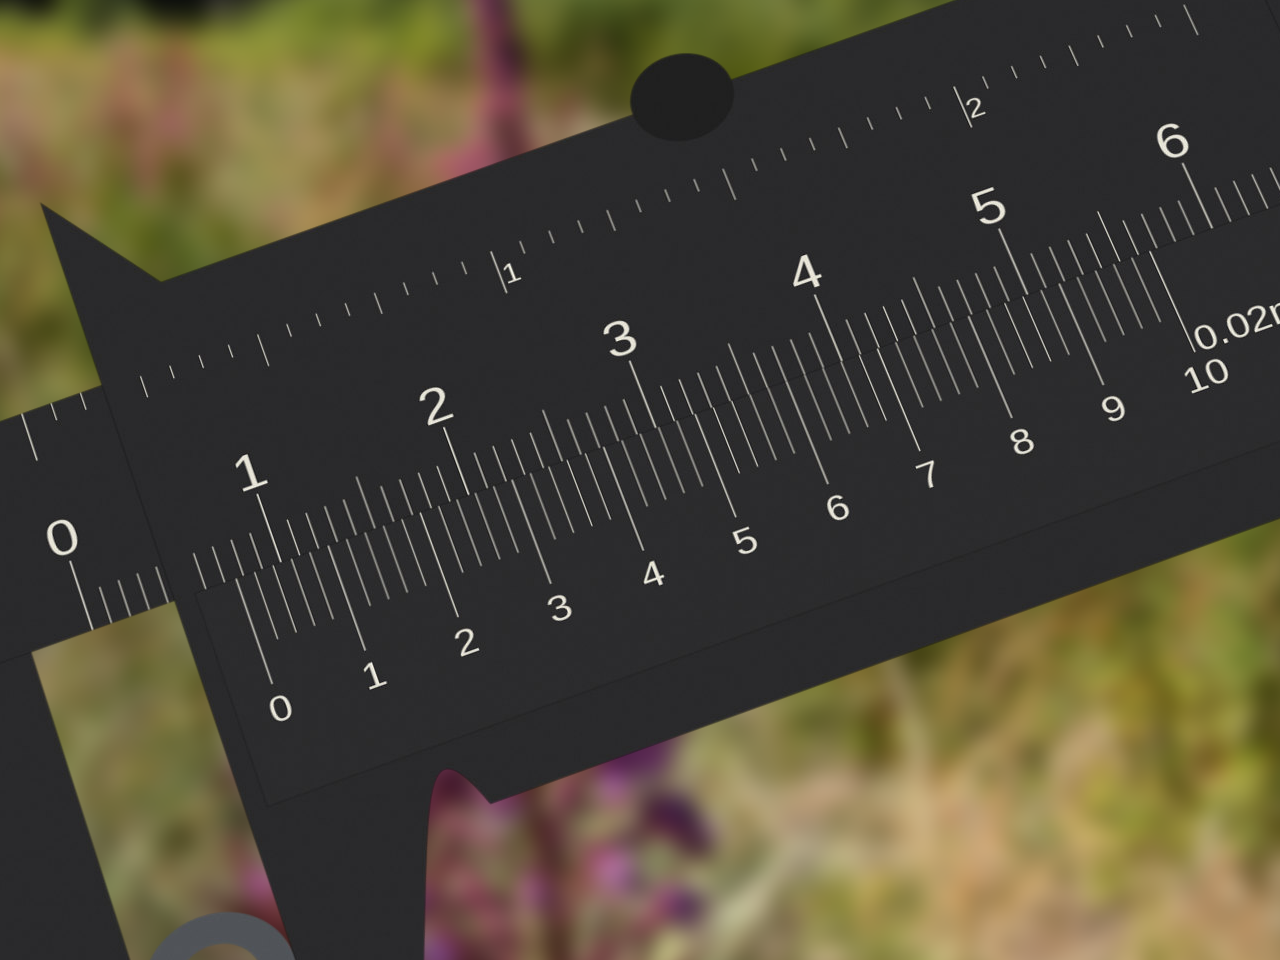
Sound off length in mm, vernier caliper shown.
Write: 7.6 mm
